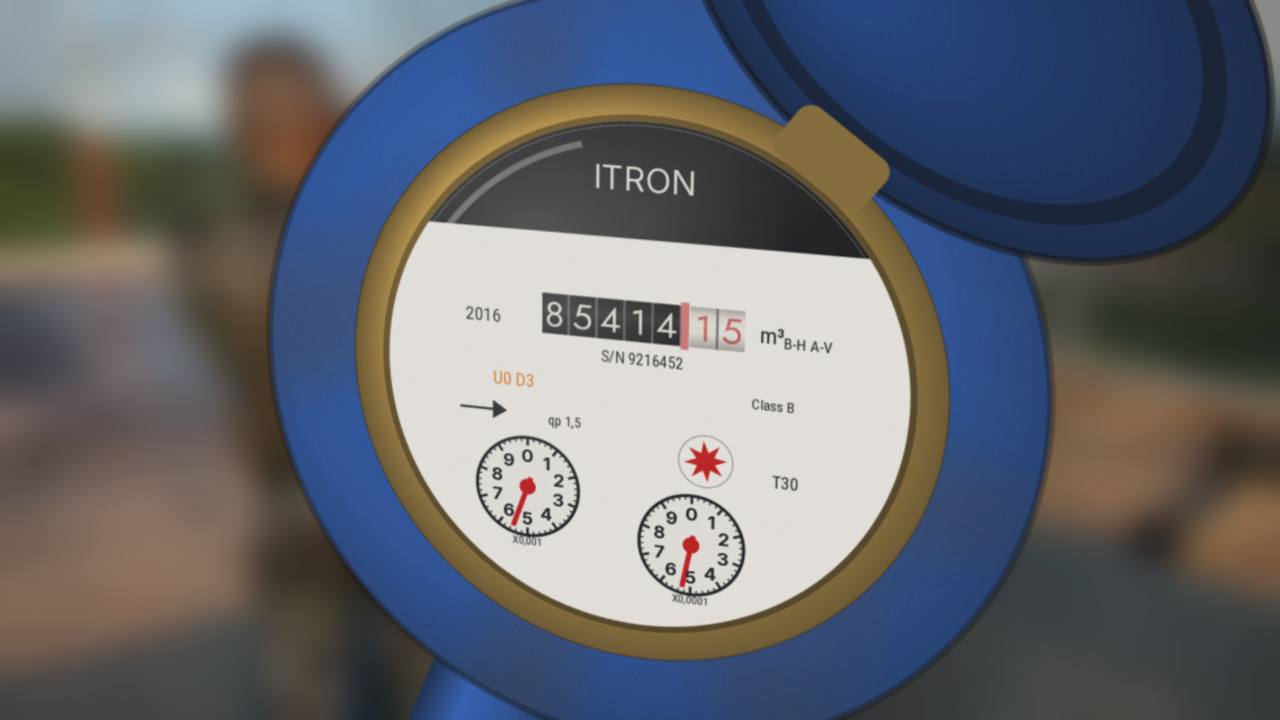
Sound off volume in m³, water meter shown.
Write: 85414.1555 m³
